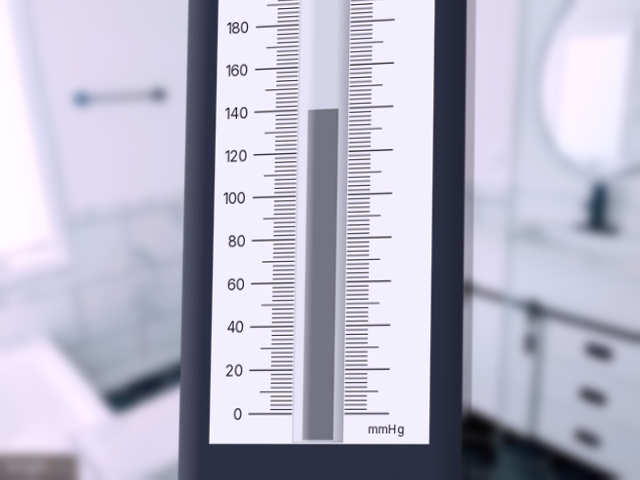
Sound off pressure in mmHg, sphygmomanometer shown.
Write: 140 mmHg
